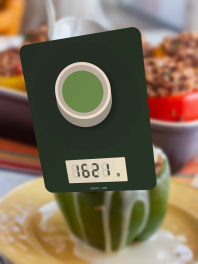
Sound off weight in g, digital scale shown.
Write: 1621 g
